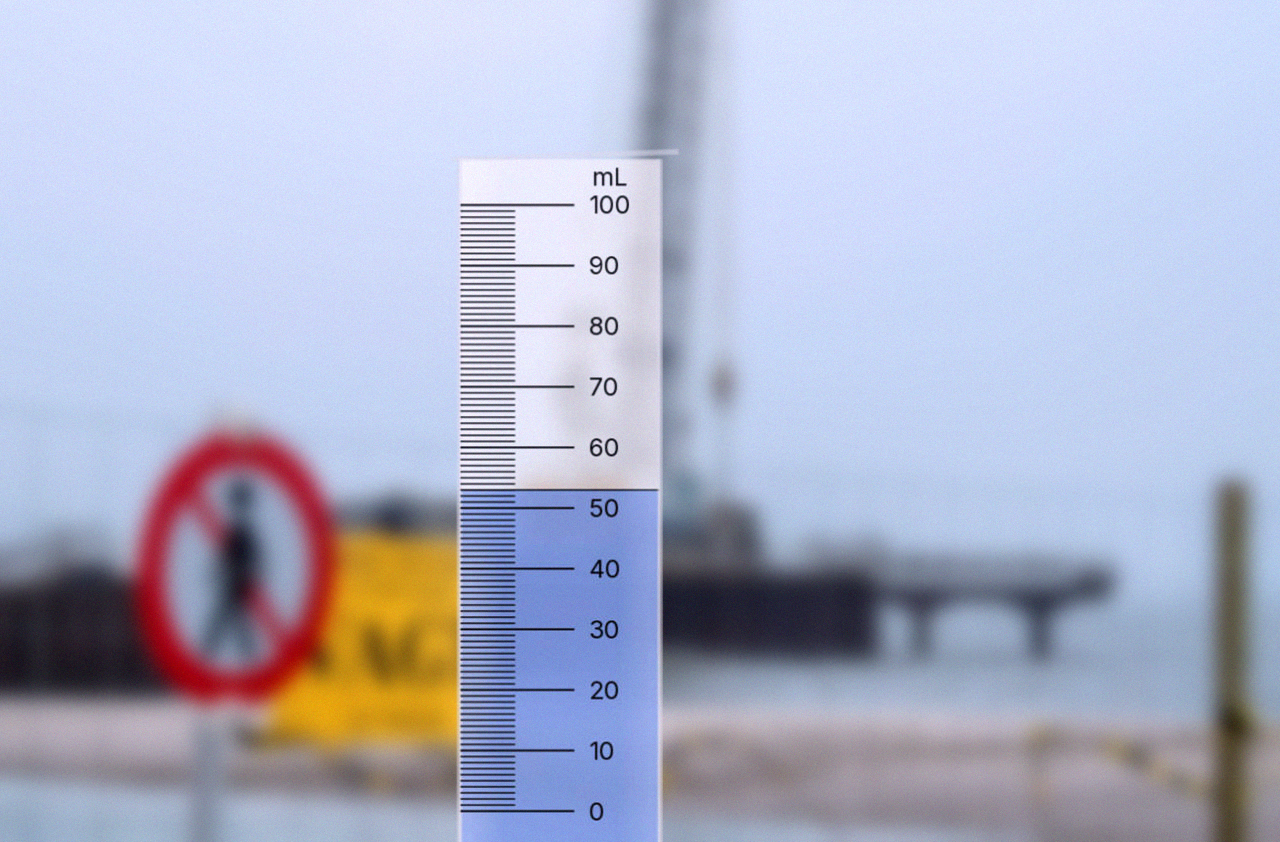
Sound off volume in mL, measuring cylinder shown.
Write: 53 mL
